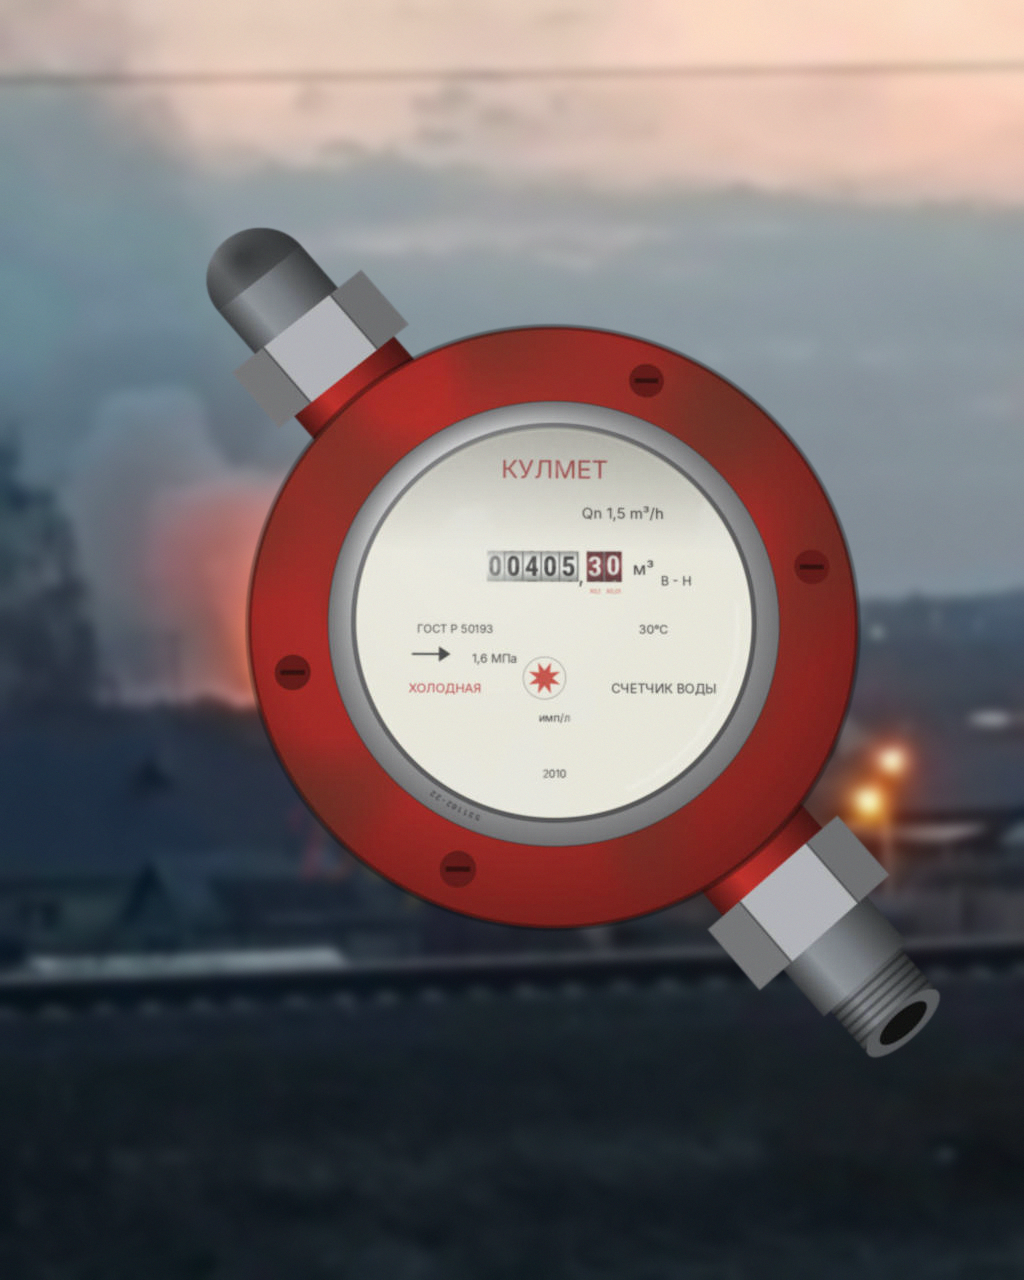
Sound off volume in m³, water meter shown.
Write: 405.30 m³
